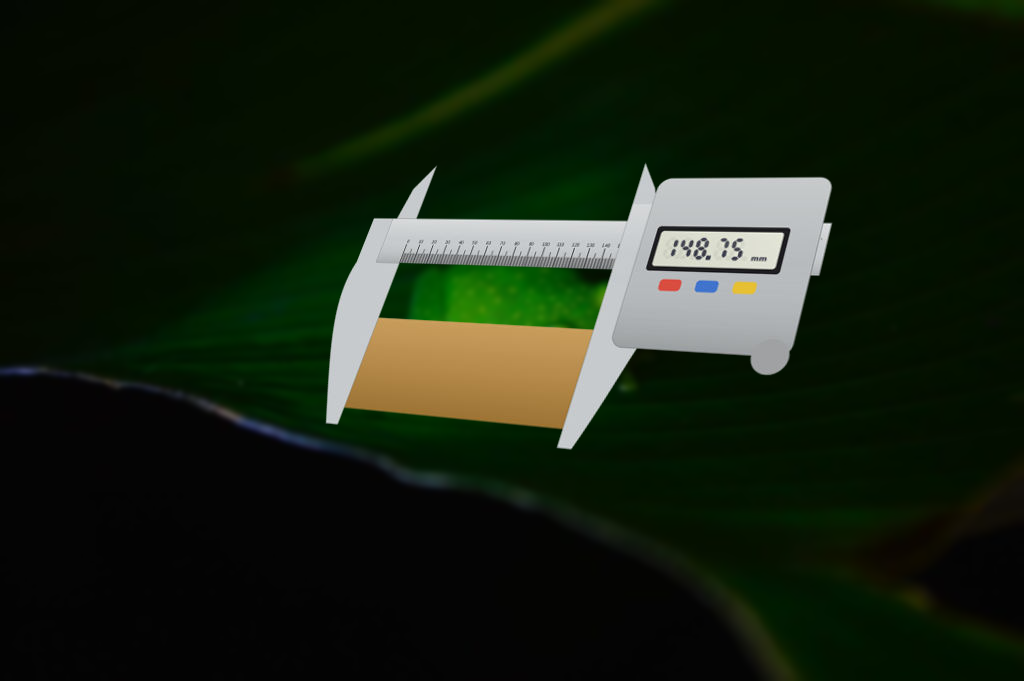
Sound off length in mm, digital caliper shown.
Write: 148.75 mm
